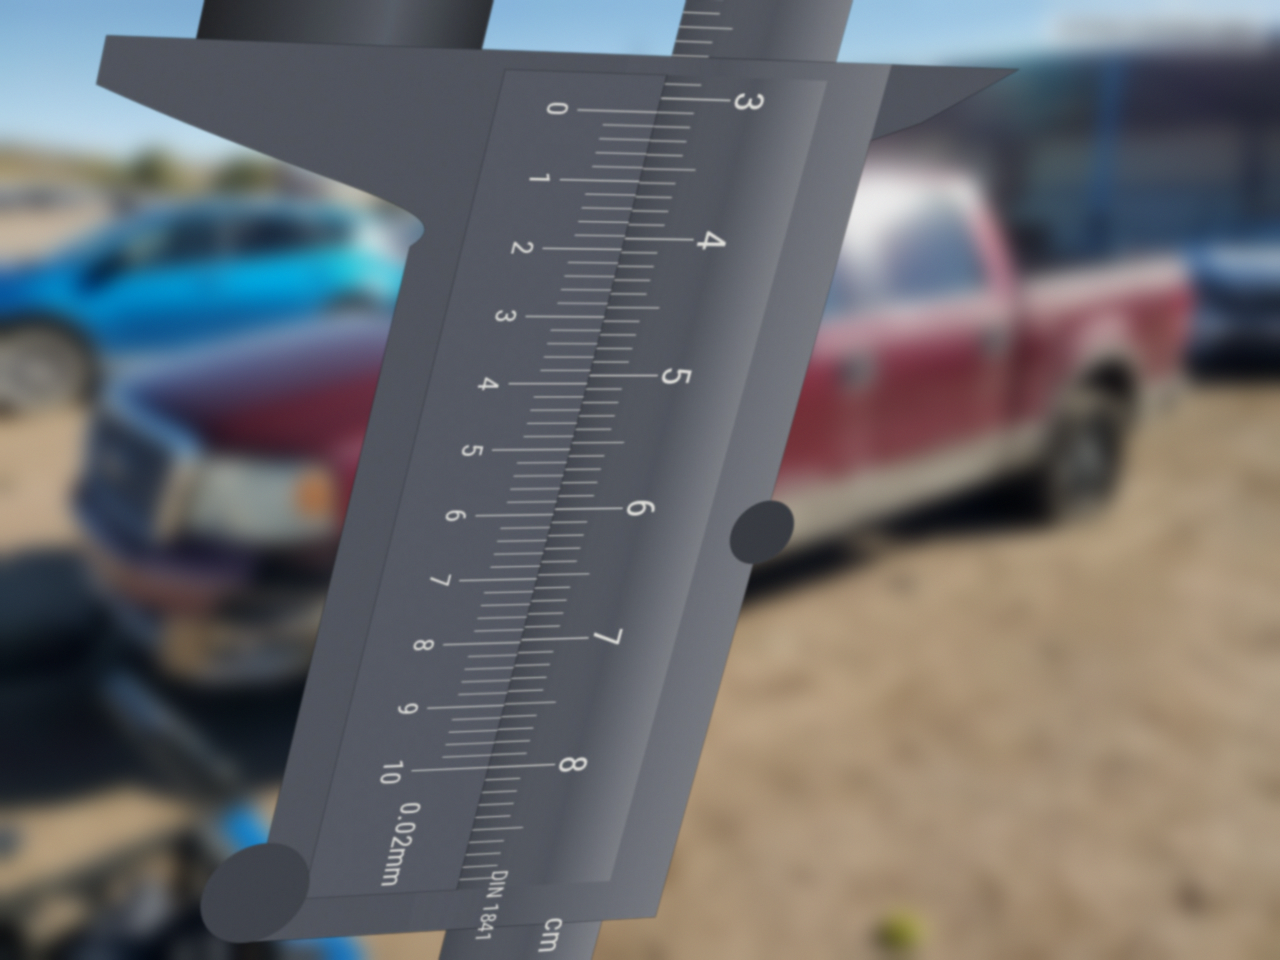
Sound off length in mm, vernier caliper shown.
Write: 31.0 mm
